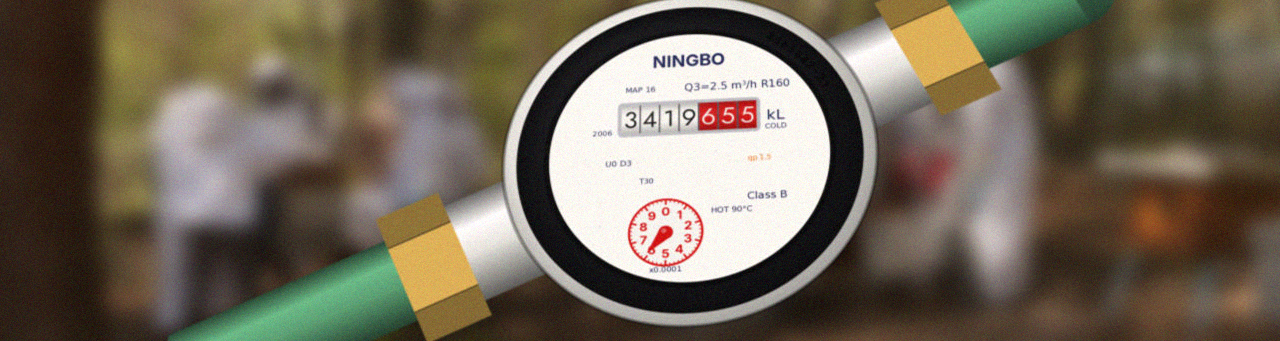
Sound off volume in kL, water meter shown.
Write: 3419.6556 kL
